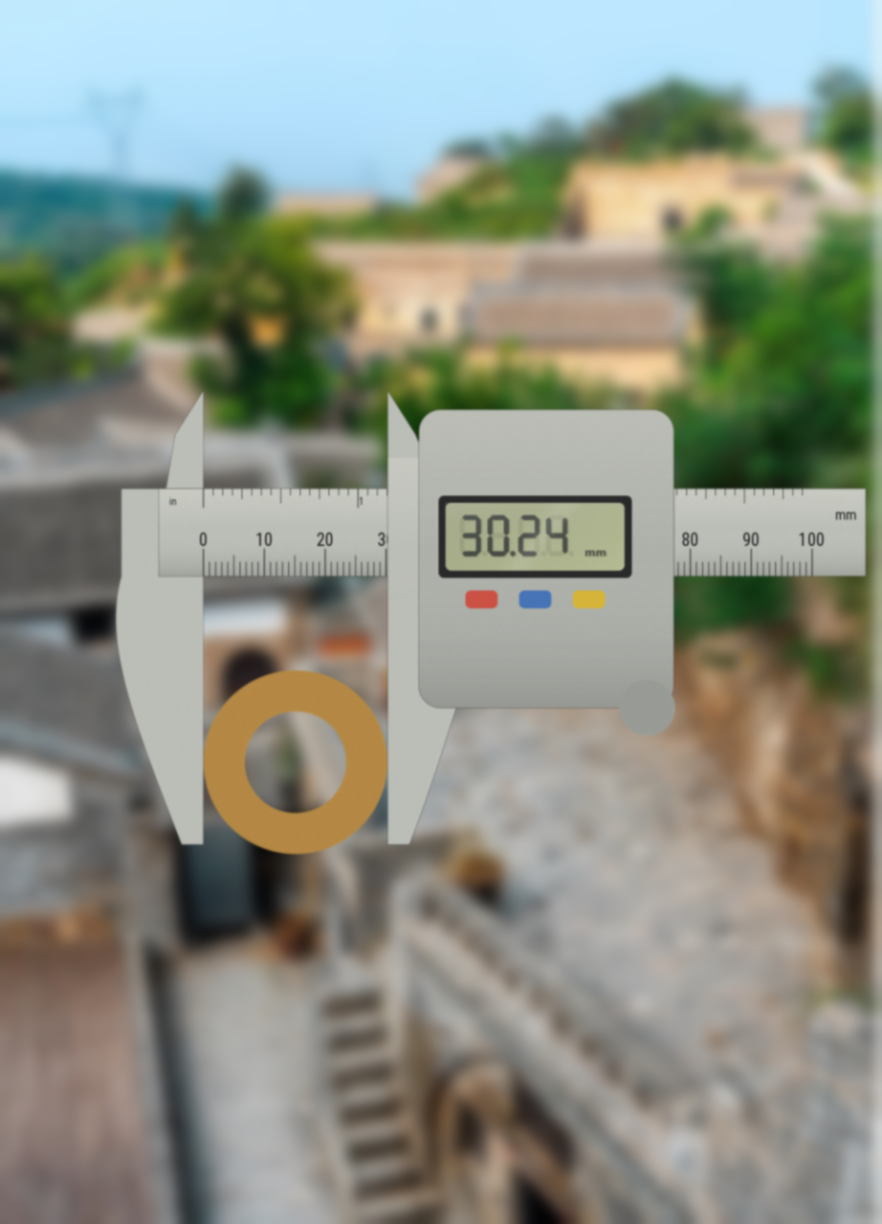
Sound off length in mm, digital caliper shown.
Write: 30.24 mm
